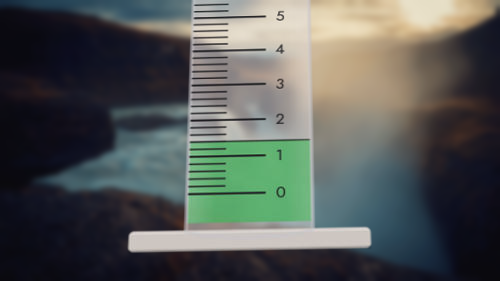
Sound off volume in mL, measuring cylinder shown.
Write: 1.4 mL
